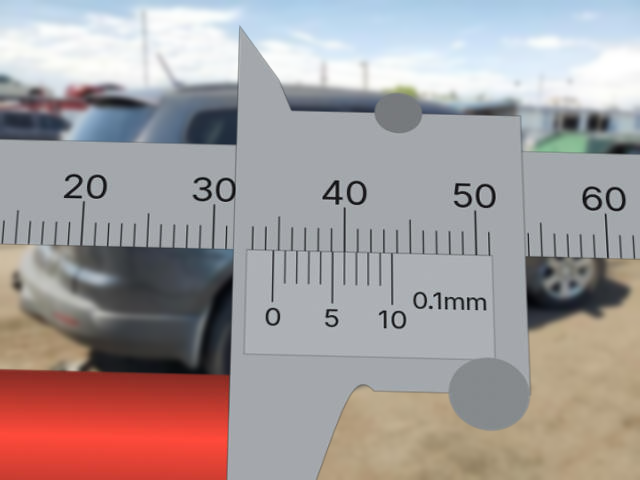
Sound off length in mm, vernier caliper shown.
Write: 34.6 mm
